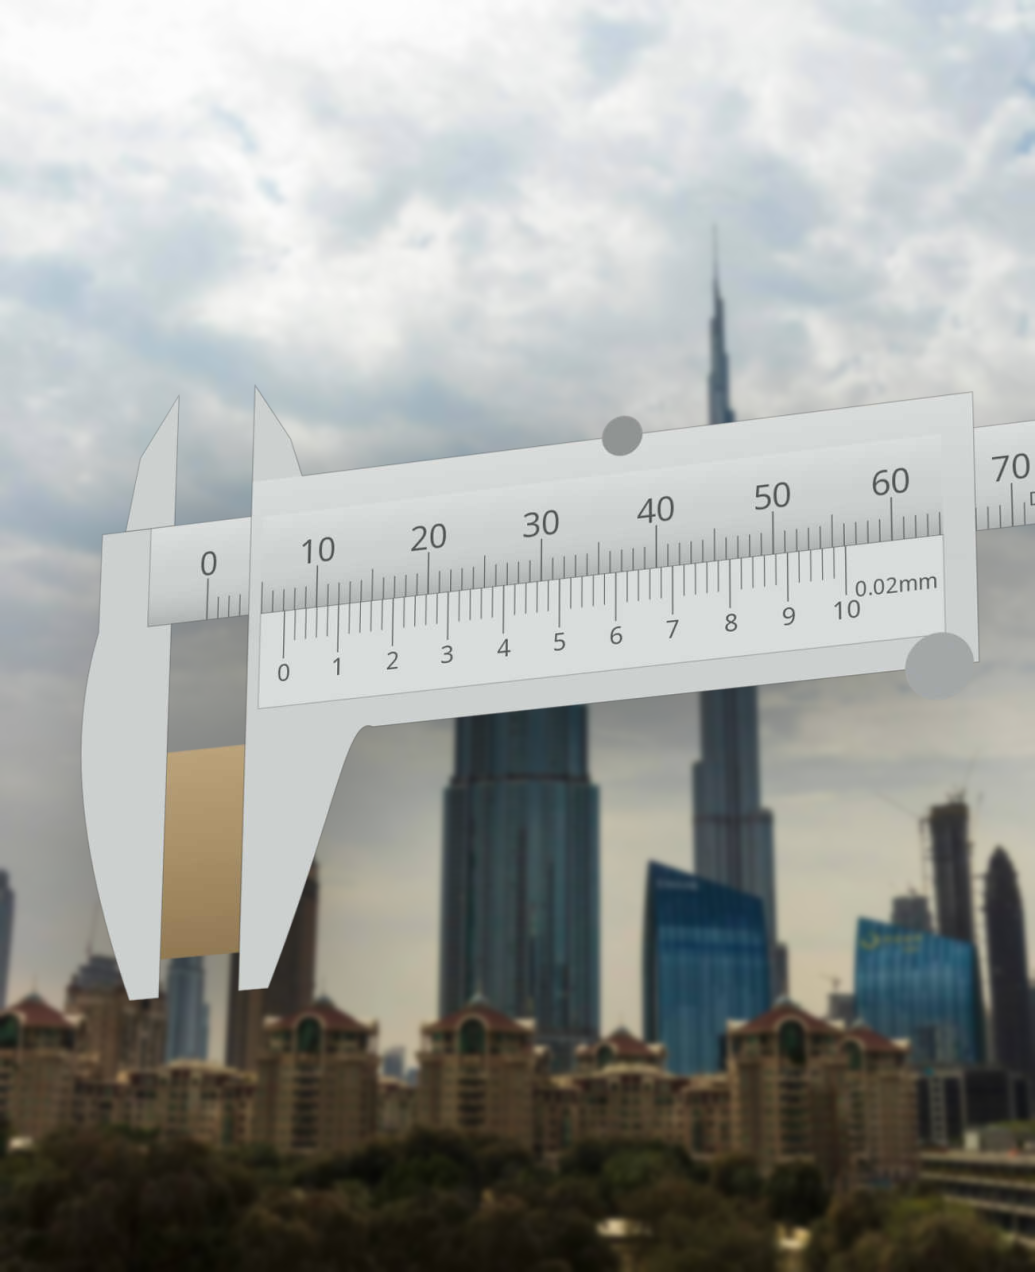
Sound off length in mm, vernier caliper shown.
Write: 7.1 mm
